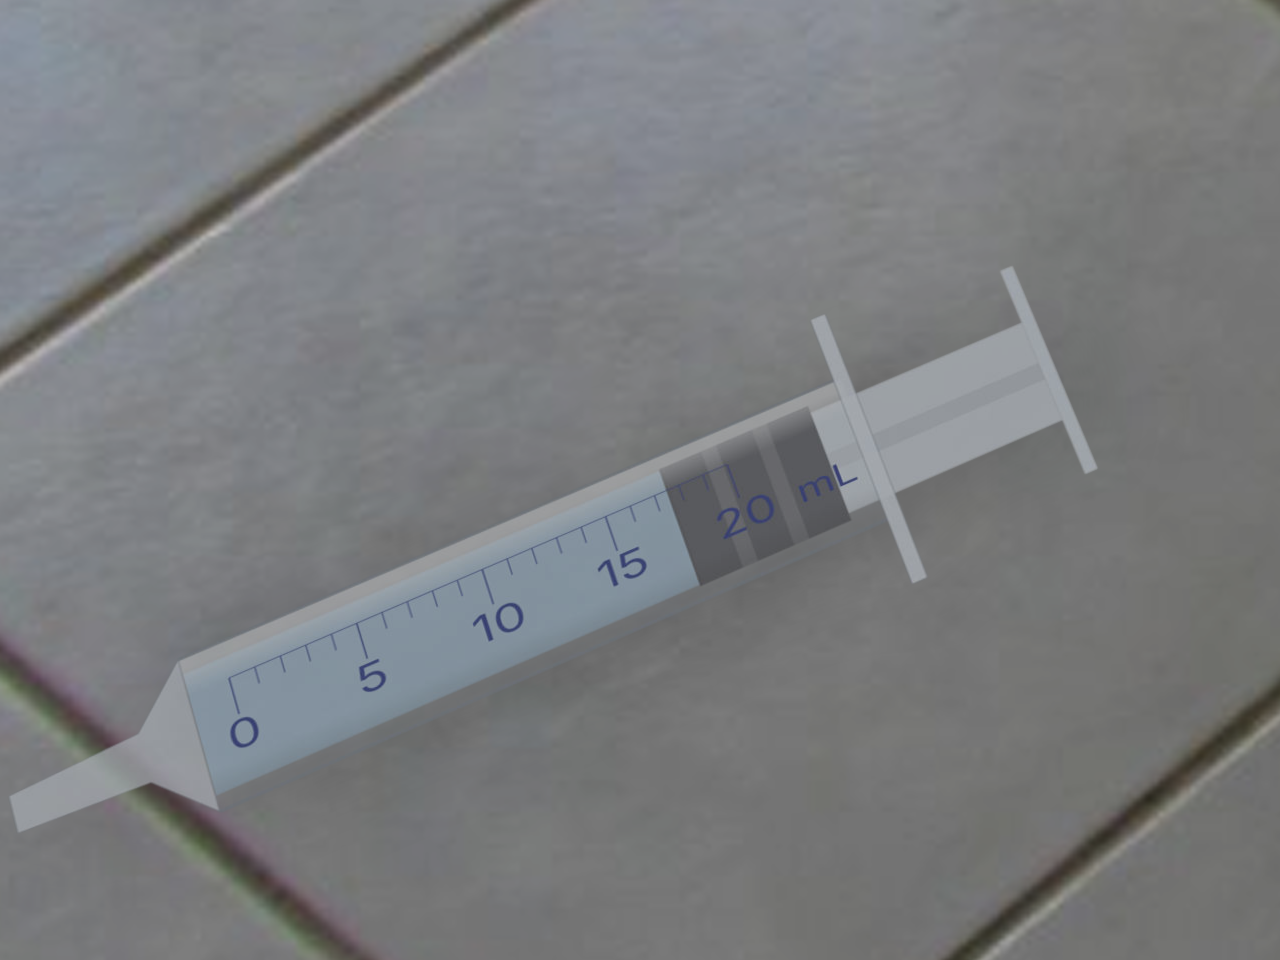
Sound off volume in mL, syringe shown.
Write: 17.5 mL
